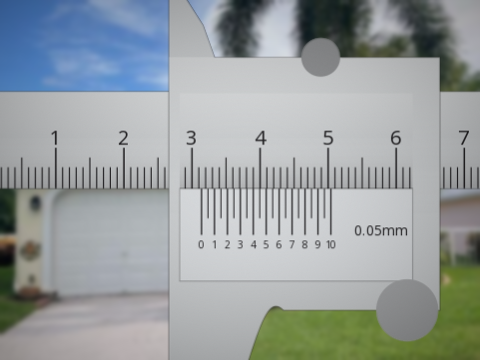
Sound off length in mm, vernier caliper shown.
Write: 31.4 mm
